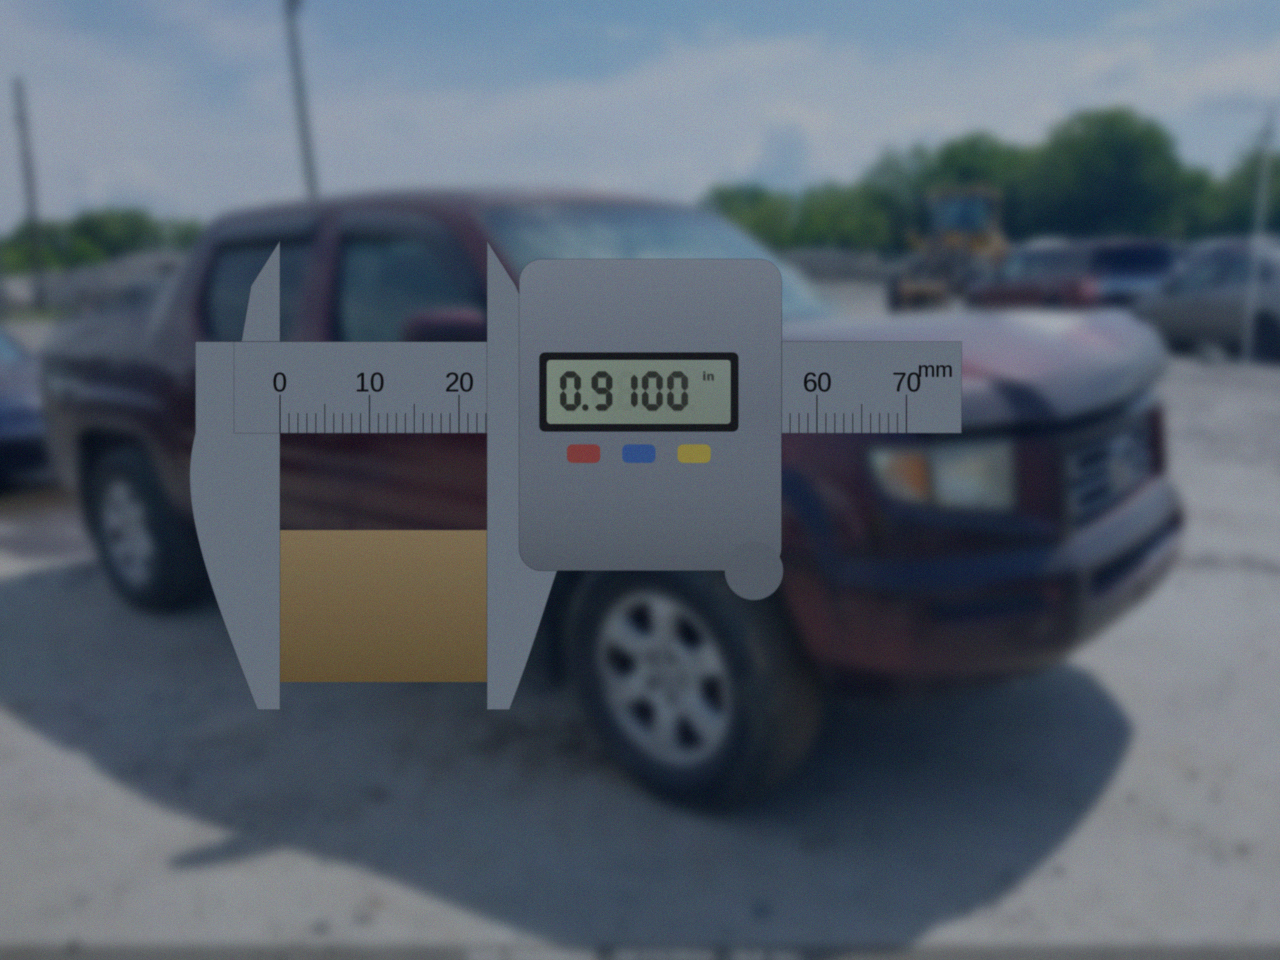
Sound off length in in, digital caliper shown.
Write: 0.9100 in
